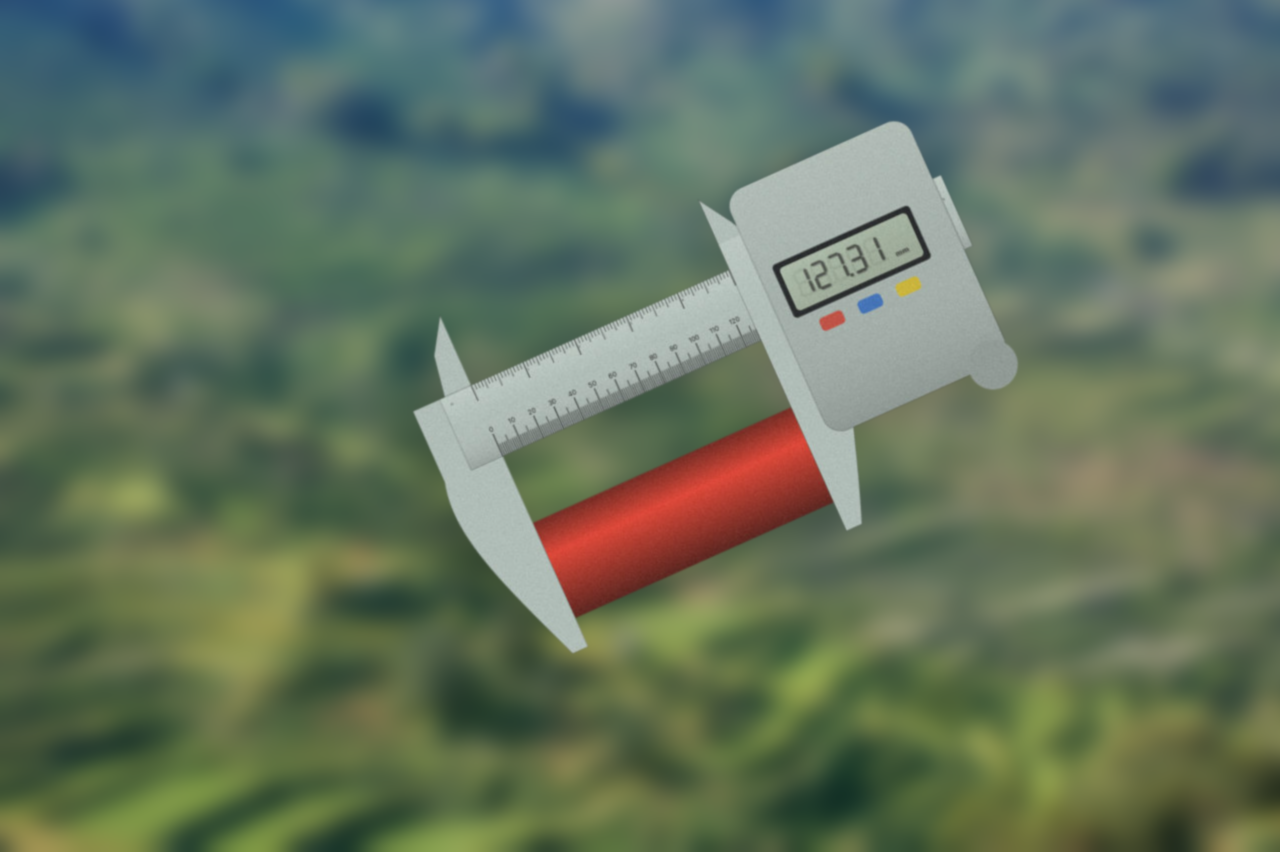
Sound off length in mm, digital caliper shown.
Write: 127.31 mm
